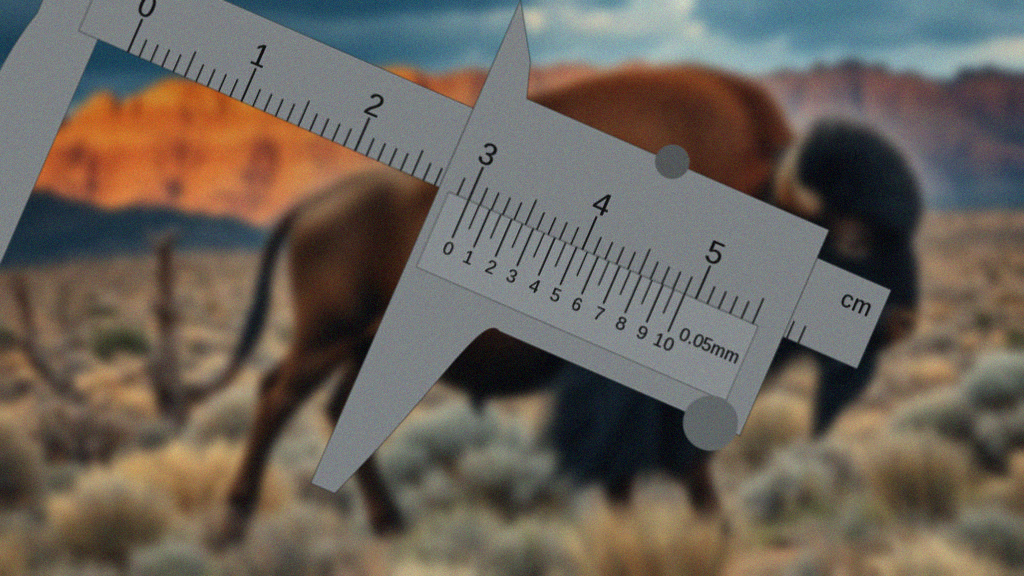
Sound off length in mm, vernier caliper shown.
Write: 30.0 mm
